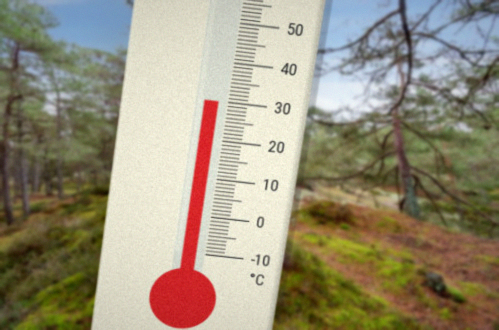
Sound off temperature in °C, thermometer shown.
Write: 30 °C
